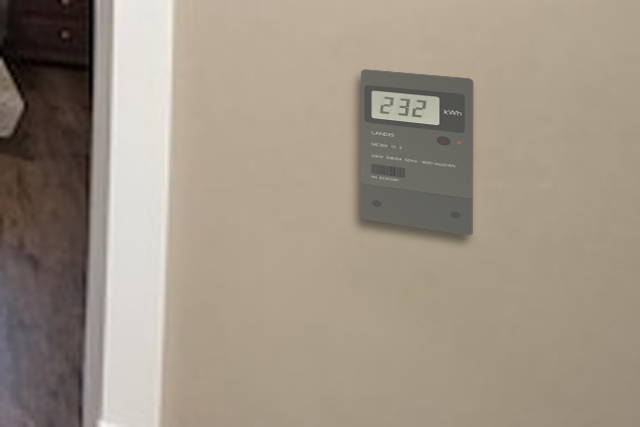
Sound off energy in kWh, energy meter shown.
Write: 232 kWh
